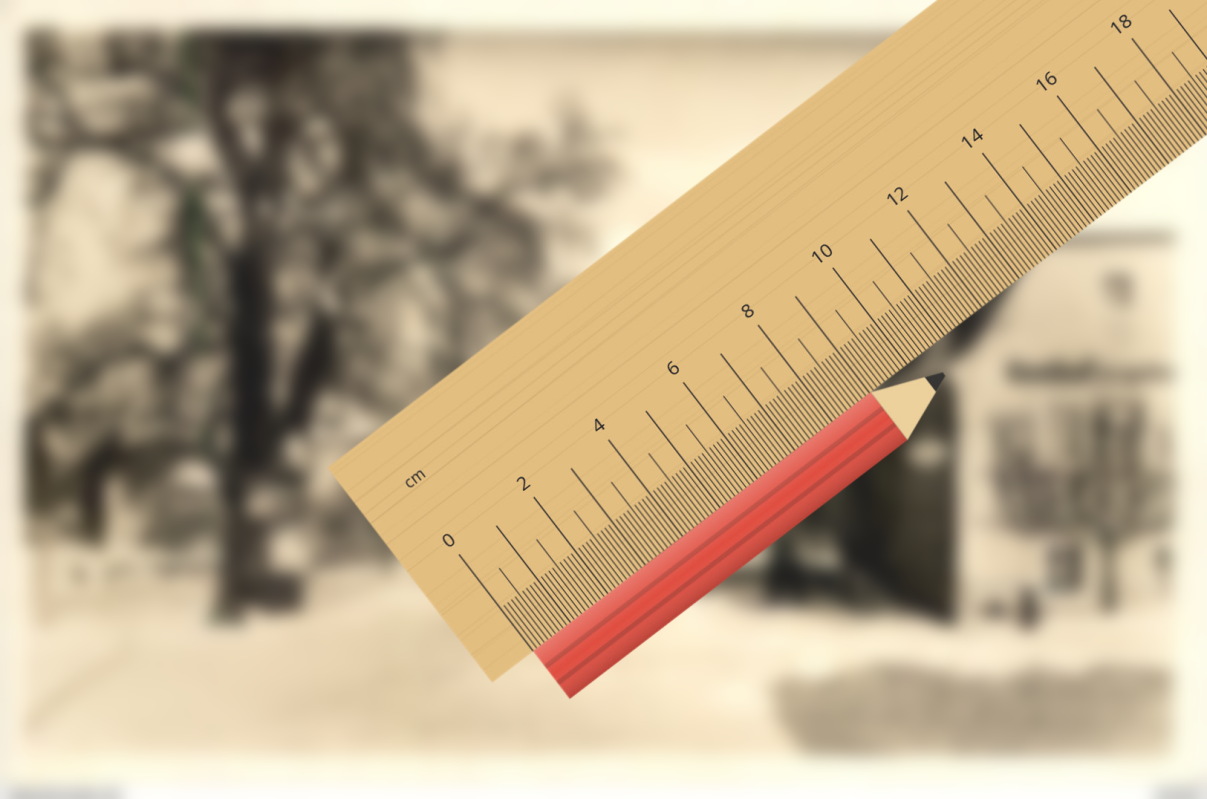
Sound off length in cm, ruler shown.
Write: 10.5 cm
